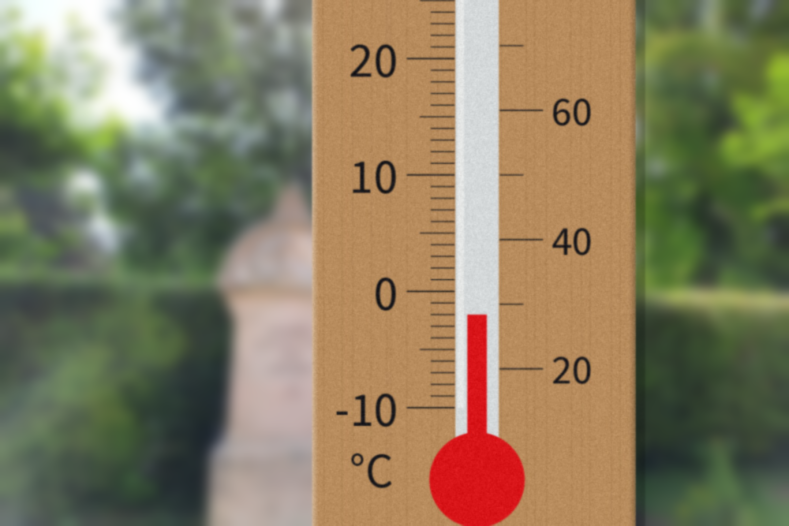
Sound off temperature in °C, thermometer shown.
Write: -2 °C
